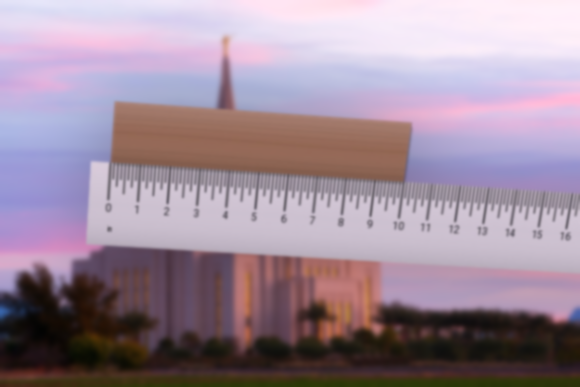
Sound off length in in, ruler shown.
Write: 10 in
